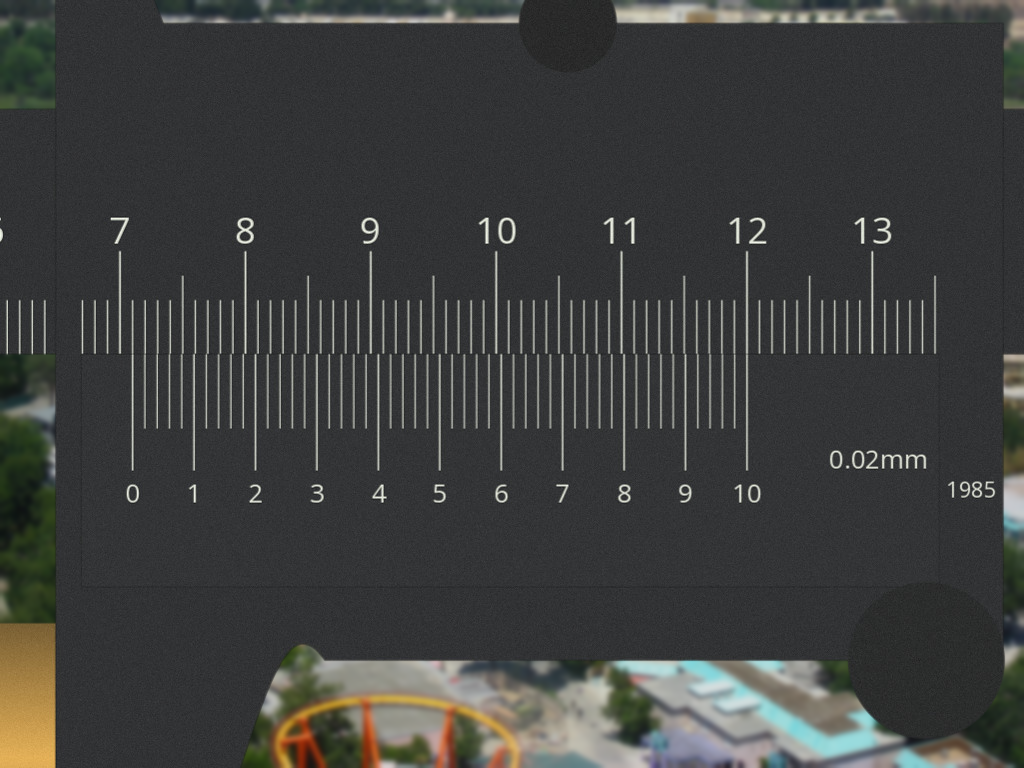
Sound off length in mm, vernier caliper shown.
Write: 71.0 mm
